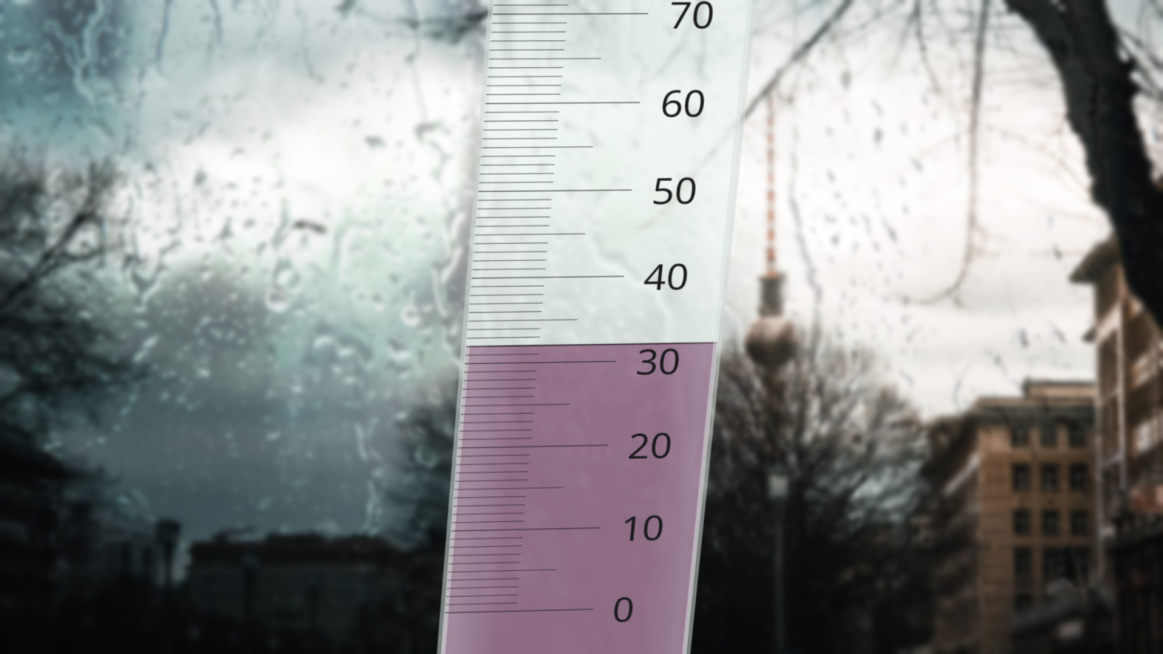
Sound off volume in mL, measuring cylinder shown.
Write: 32 mL
